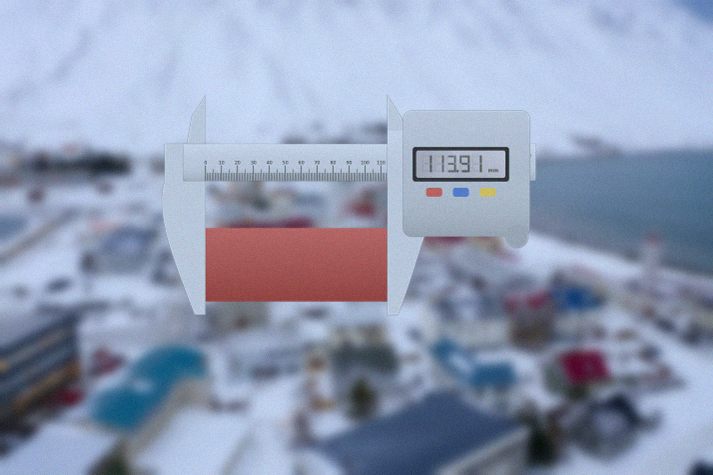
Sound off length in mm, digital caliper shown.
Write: 113.91 mm
